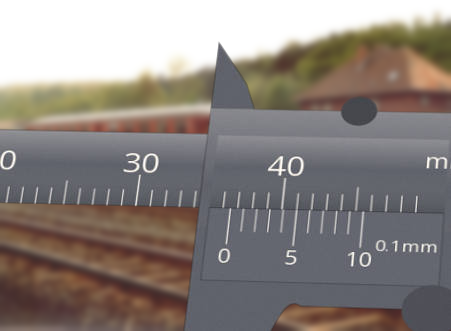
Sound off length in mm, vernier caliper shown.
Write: 36.5 mm
